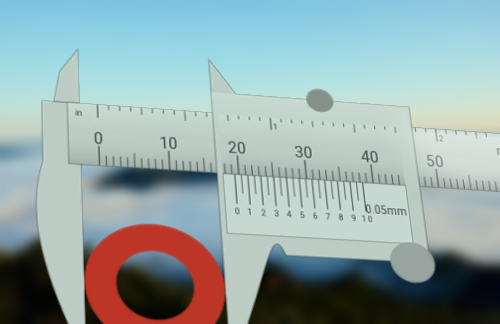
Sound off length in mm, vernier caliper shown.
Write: 19.4 mm
